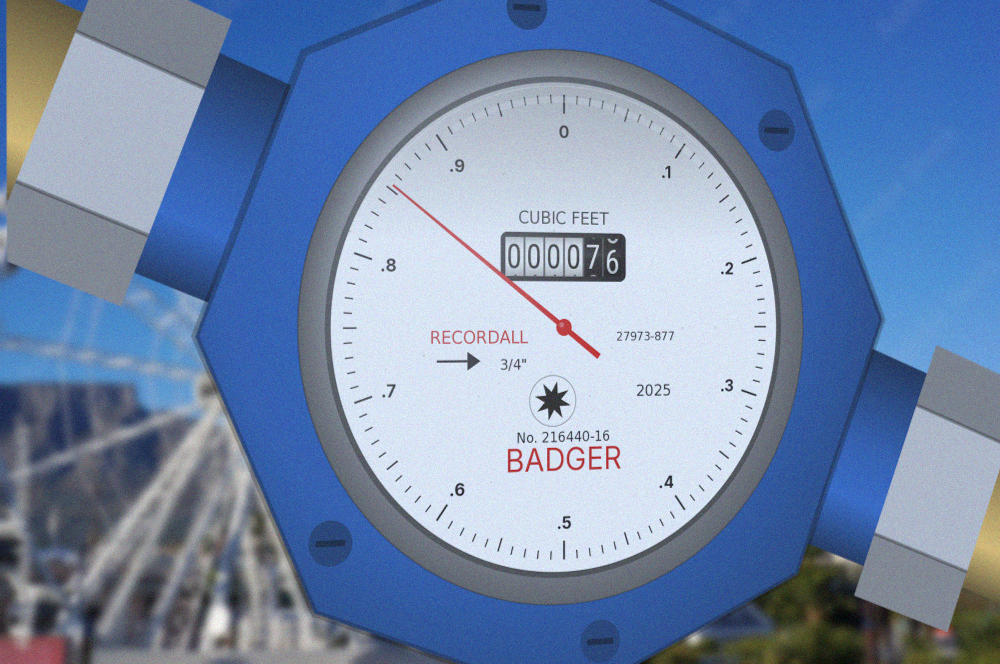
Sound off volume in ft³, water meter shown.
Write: 75.85 ft³
